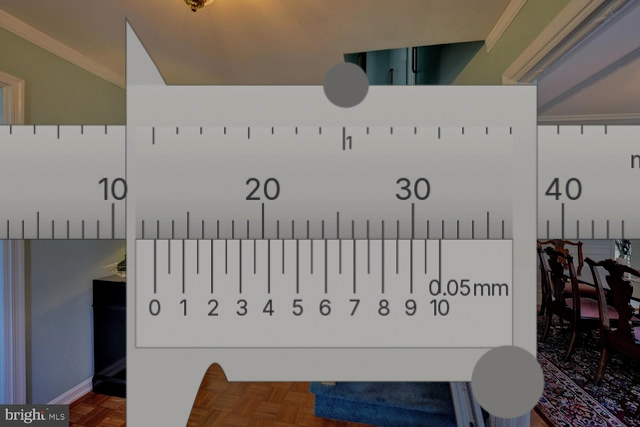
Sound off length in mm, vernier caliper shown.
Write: 12.8 mm
